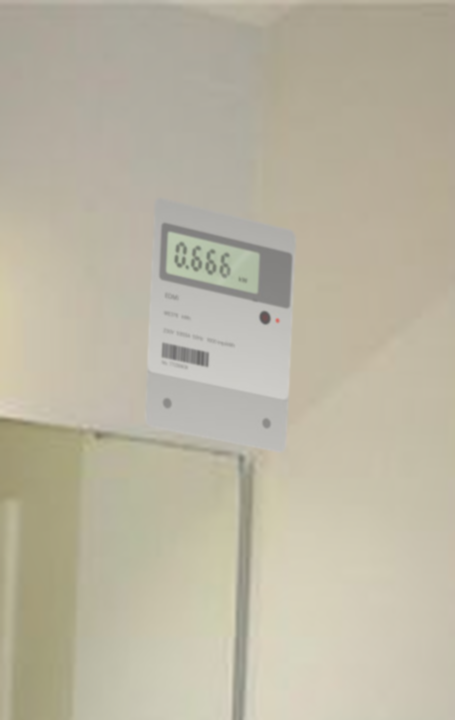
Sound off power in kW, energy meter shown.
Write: 0.666 kW
